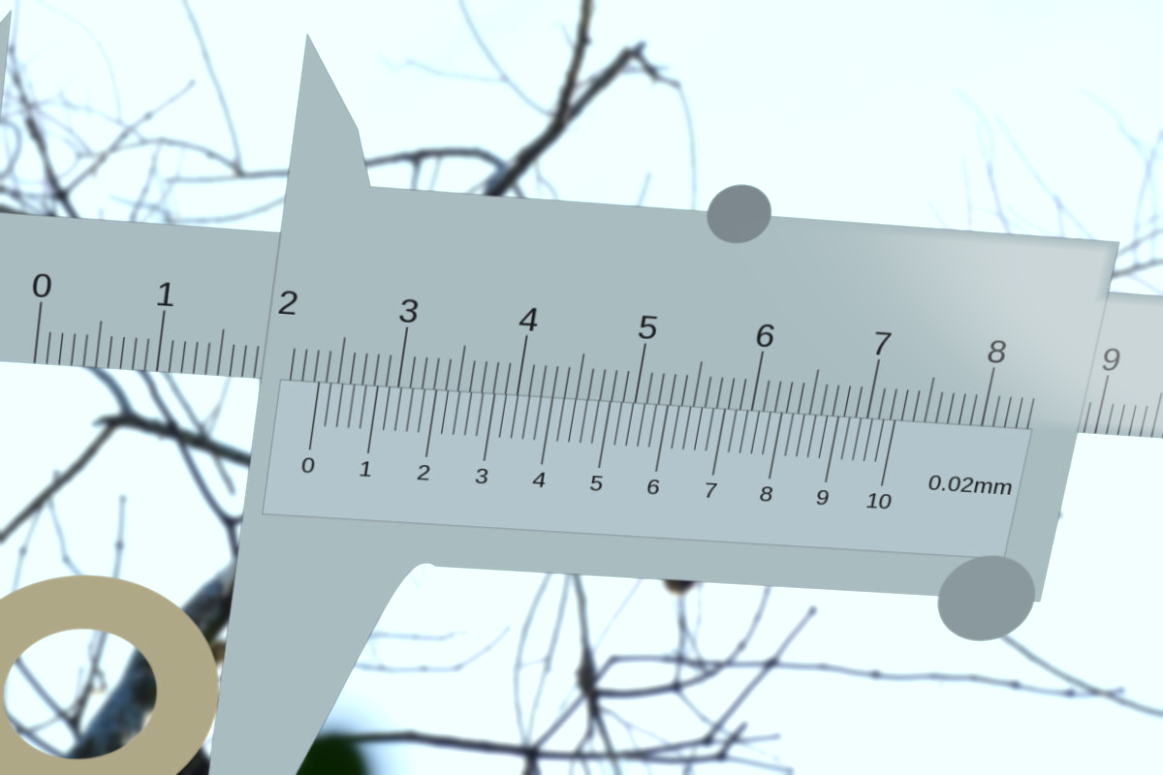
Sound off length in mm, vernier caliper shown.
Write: 23.4 mm
